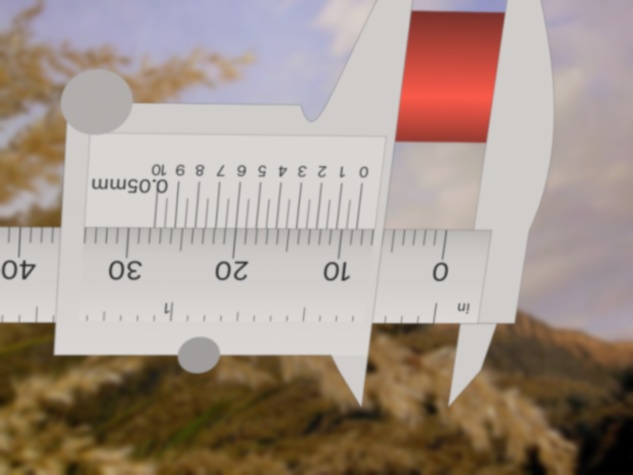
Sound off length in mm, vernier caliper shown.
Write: 8.6 mm
